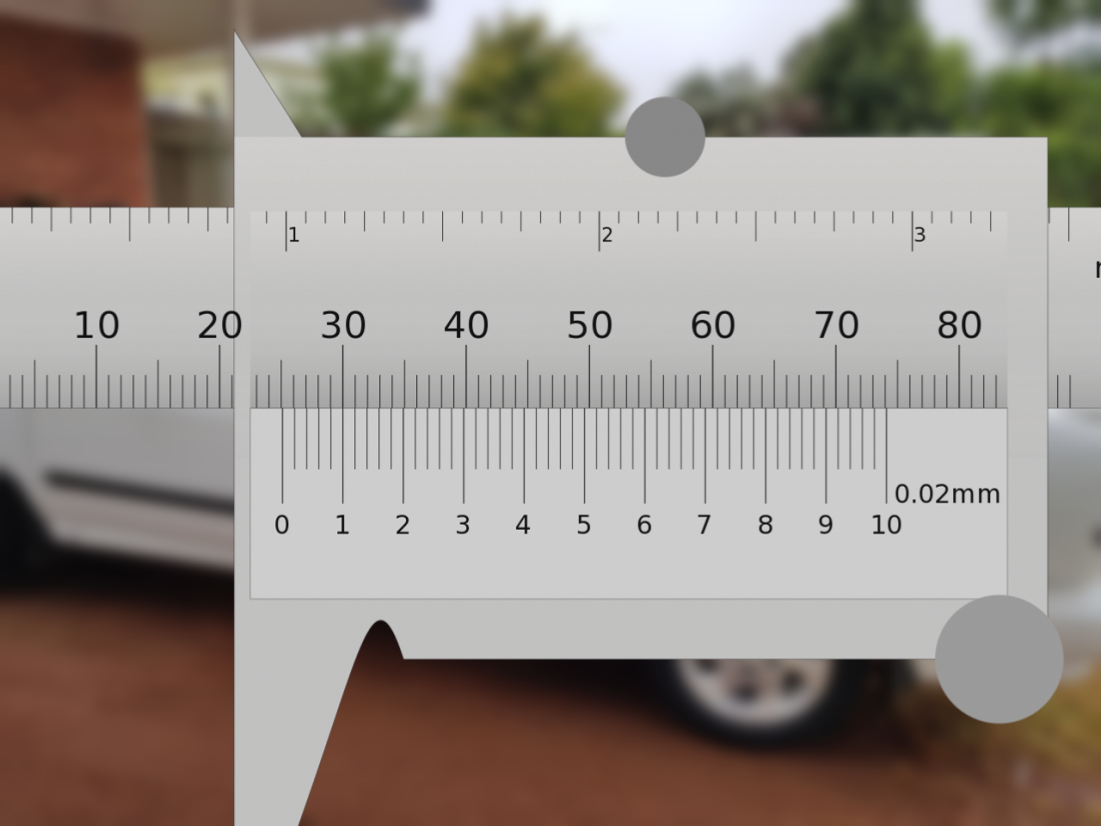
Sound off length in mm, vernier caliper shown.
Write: 25.1 mm
